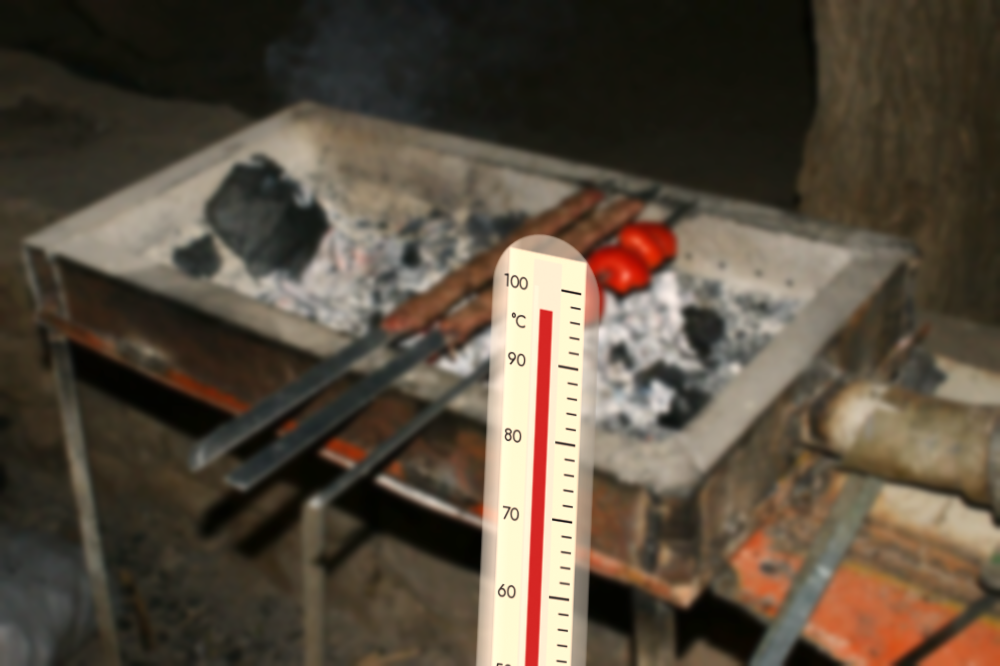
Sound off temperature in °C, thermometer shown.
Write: 97 °C
